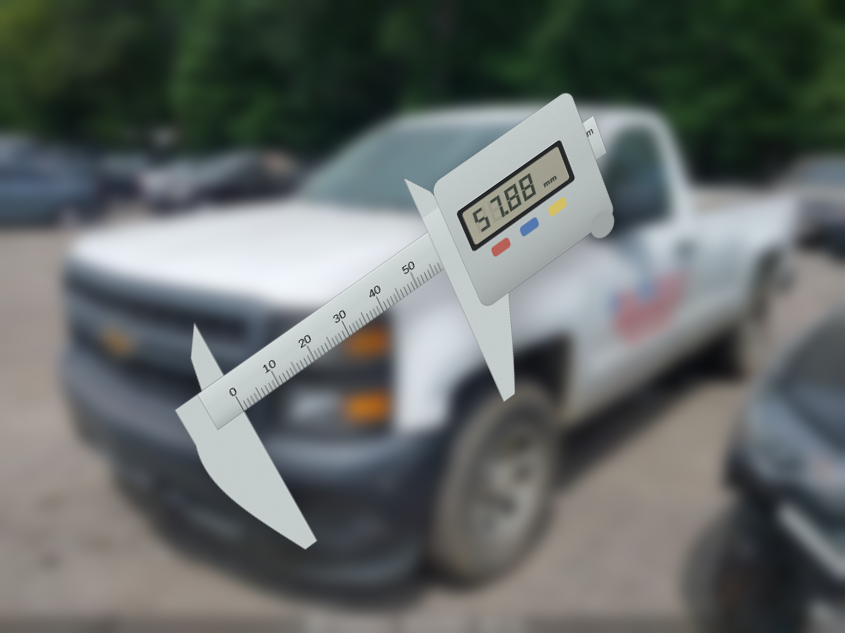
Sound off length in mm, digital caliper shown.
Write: 57.88 mm
